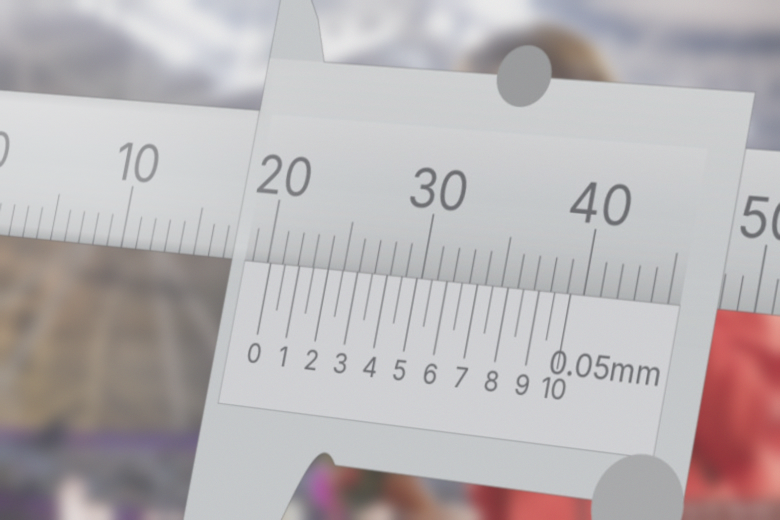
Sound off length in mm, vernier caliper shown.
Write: 20.2 mm
